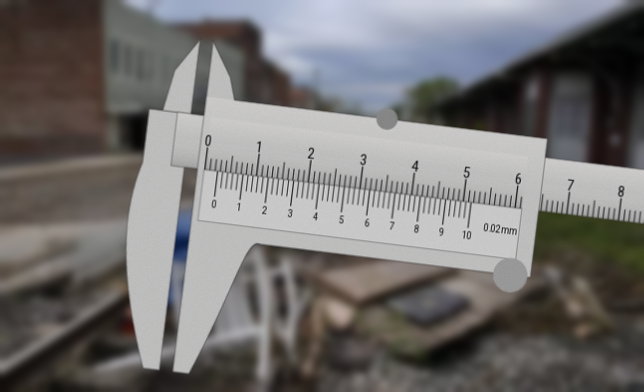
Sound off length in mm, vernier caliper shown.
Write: 2.5 mm
